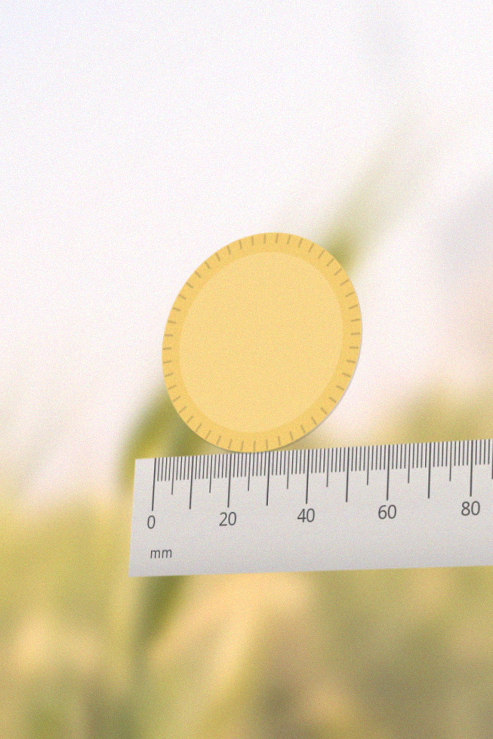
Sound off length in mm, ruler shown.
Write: 52 mm
